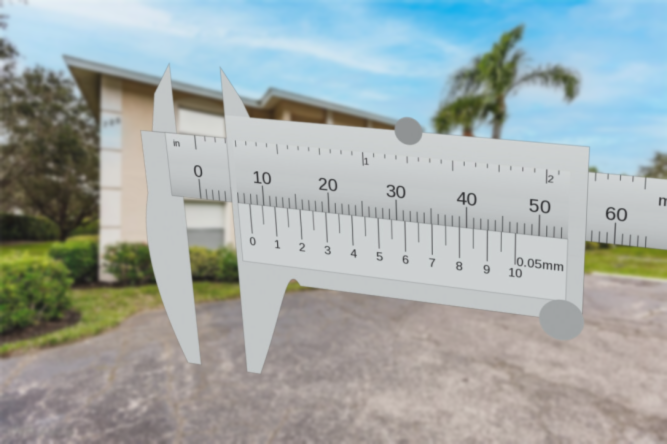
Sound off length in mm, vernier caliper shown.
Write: 7.8 mm
